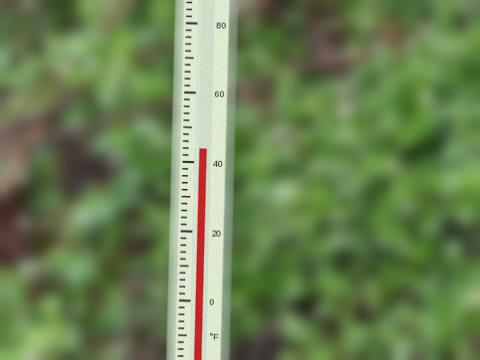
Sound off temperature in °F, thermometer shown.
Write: 44 °F
